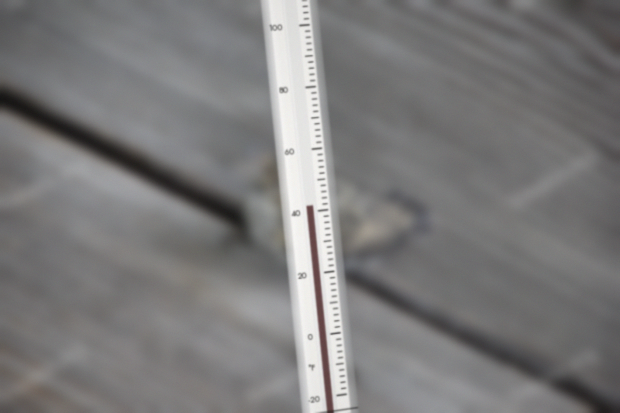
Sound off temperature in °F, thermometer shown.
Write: 42 °F
